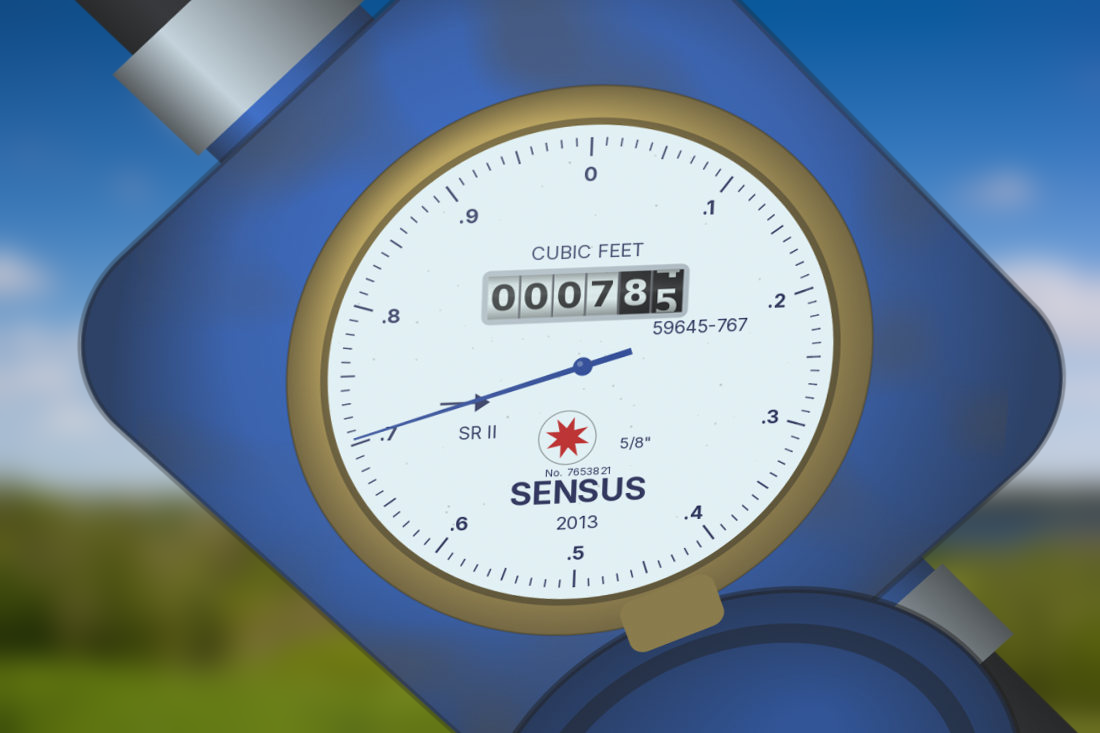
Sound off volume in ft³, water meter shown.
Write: 784.70 ft³
